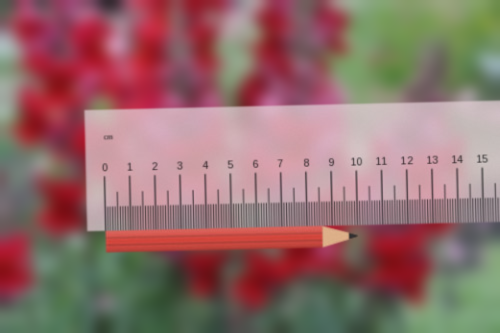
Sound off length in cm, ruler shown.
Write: 10 cm
